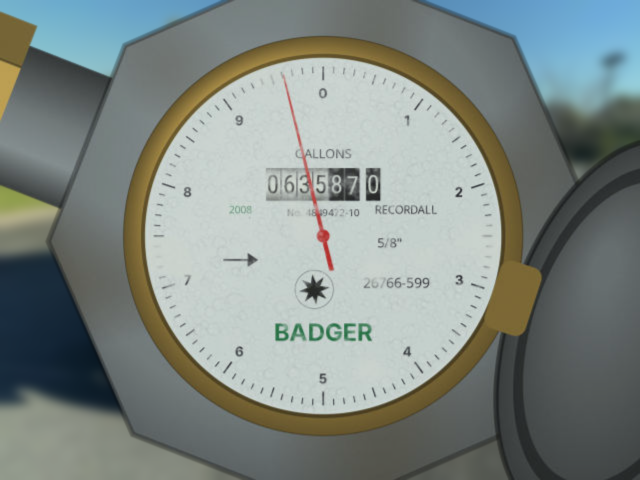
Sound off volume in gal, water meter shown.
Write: 635869.6 gal
